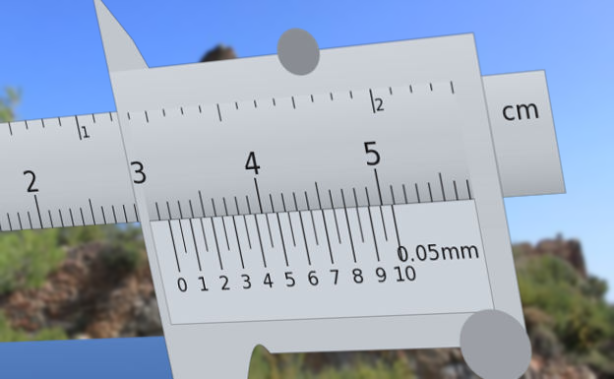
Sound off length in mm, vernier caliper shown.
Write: 31.8 mm
